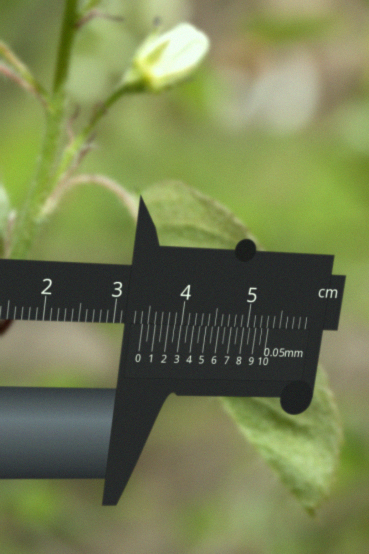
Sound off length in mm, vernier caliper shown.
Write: 34.2 mm
